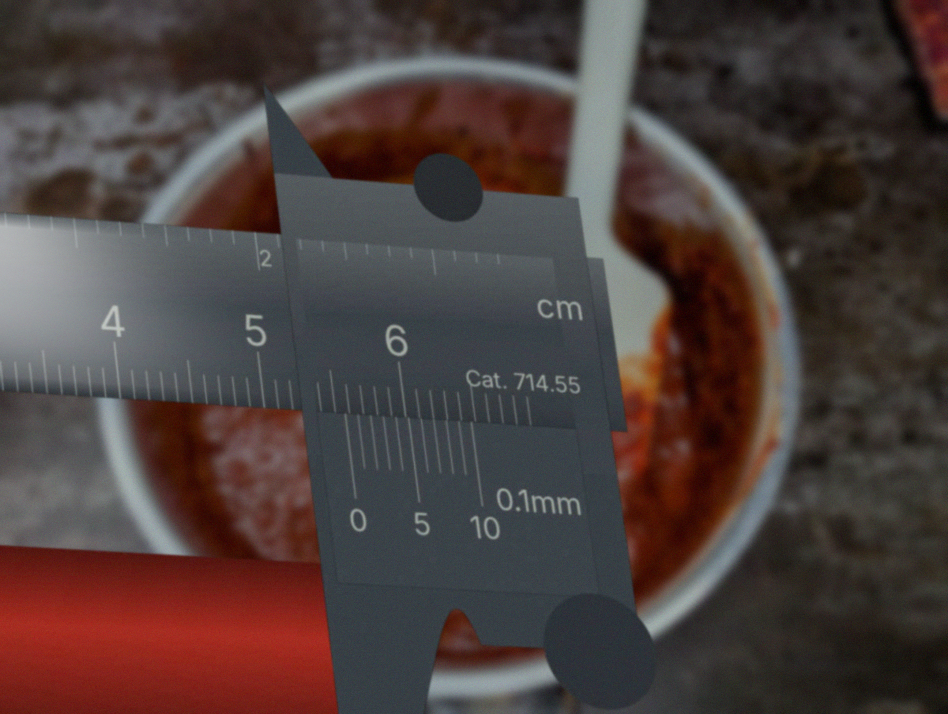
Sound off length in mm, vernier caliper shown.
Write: 55.7 mm
